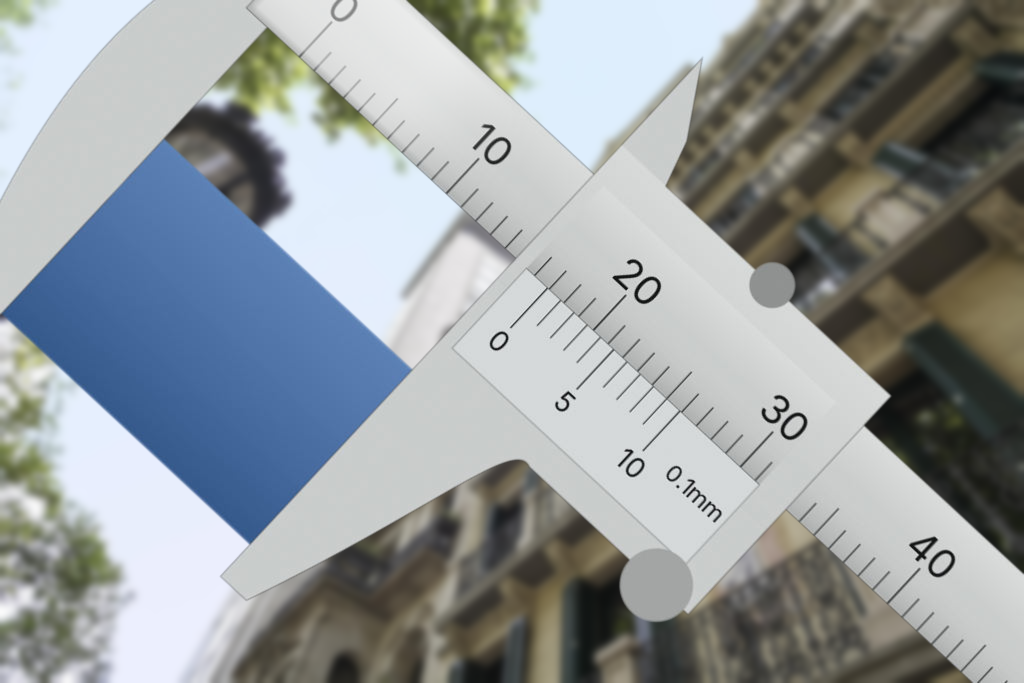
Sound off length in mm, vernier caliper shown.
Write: 16.9 mm
